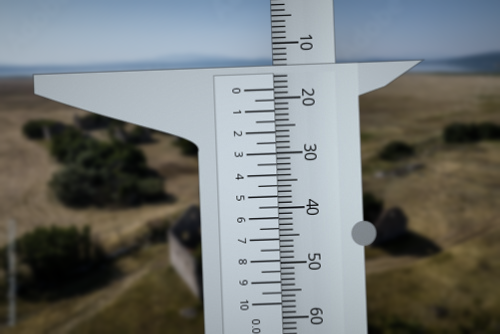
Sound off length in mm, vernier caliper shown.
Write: 18.4 mm
